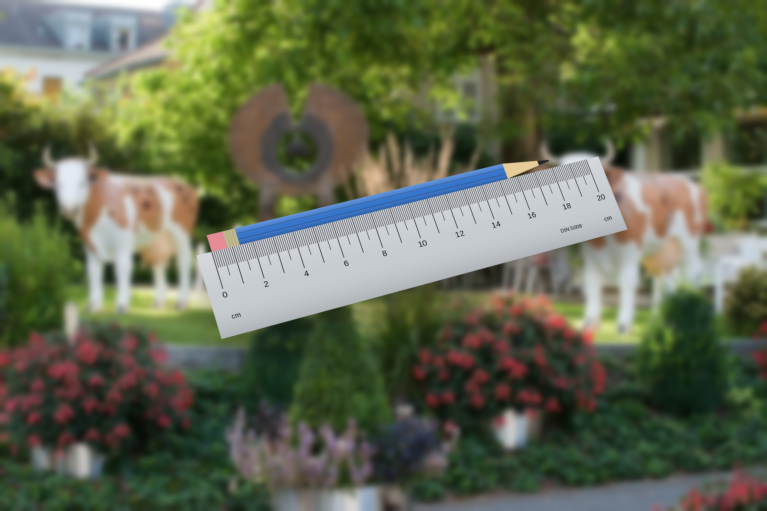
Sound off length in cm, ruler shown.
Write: 18 cm
